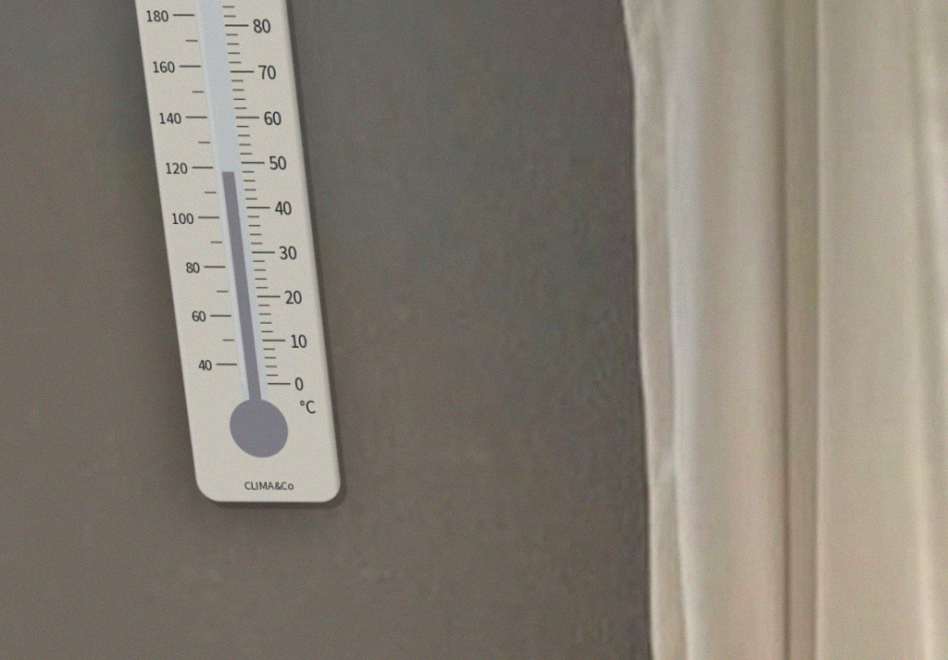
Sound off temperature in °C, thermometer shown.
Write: 48 °C
